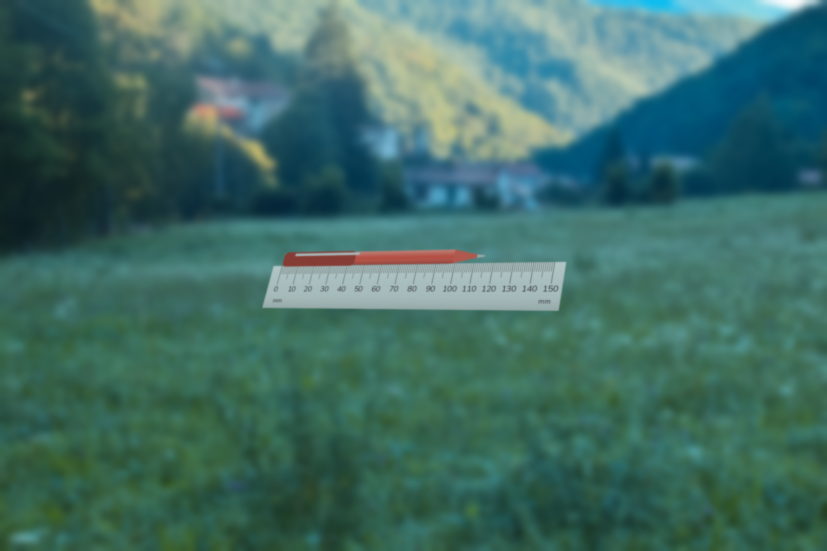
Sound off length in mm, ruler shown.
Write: 115 mm
